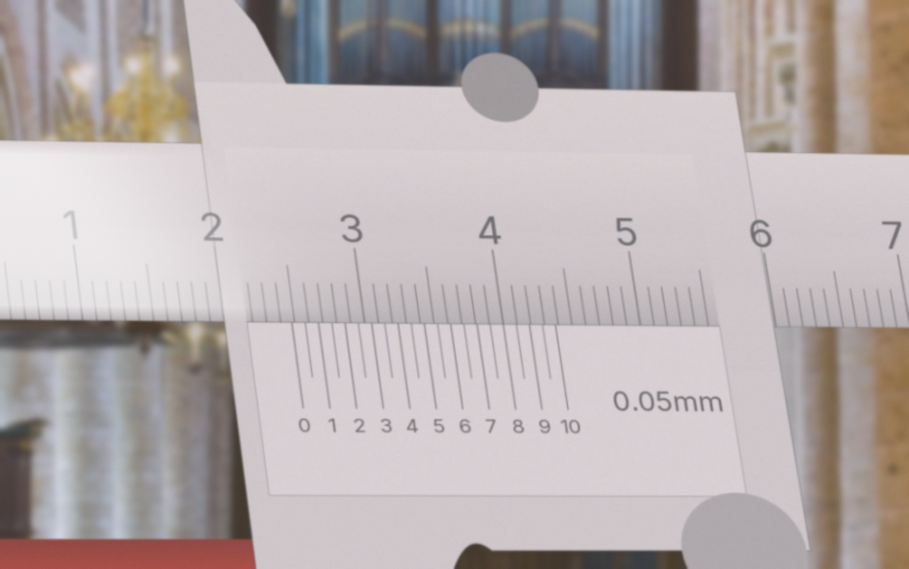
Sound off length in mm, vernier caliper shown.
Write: 24.8 mm
